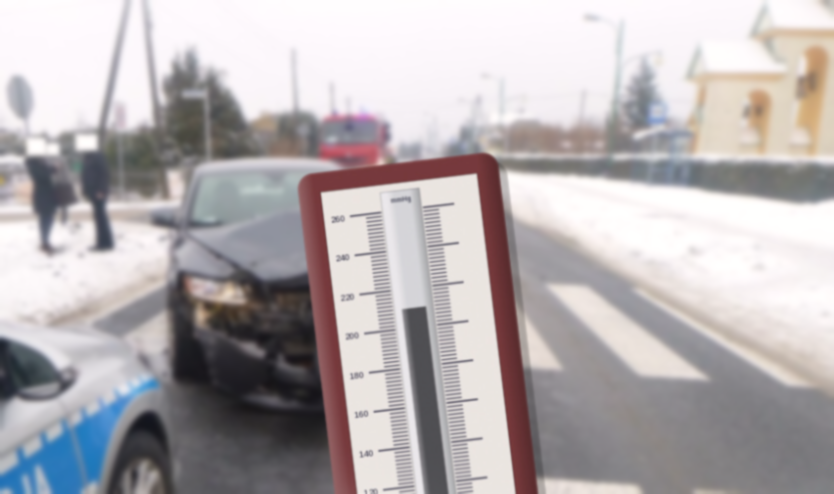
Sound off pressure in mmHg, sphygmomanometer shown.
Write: 210 mmHg
